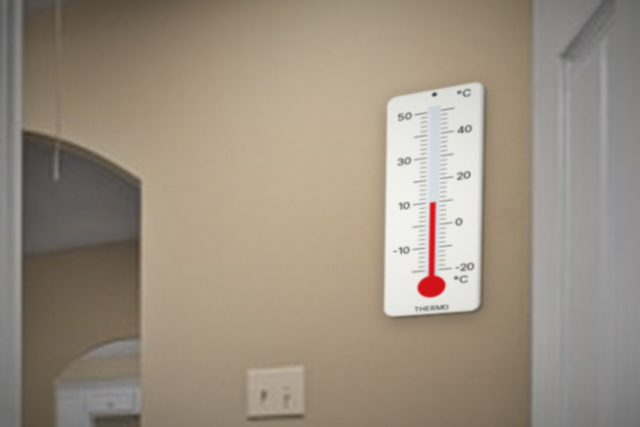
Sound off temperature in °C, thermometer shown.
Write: 10 °C
